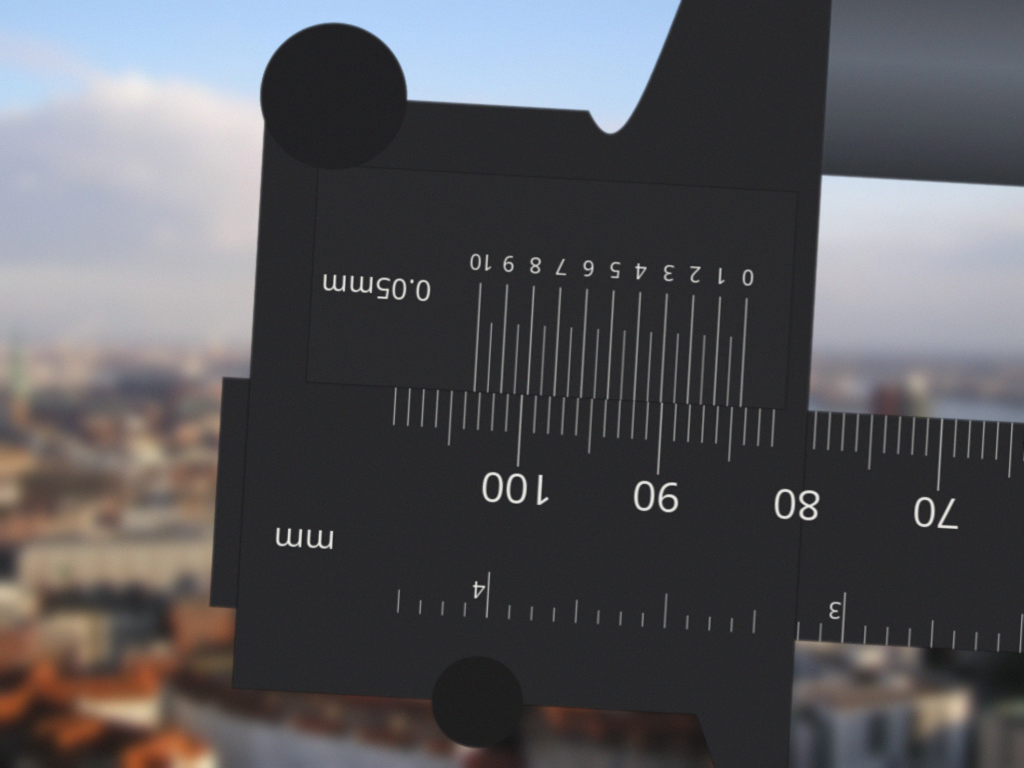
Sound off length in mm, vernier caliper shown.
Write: 84.4 mm
